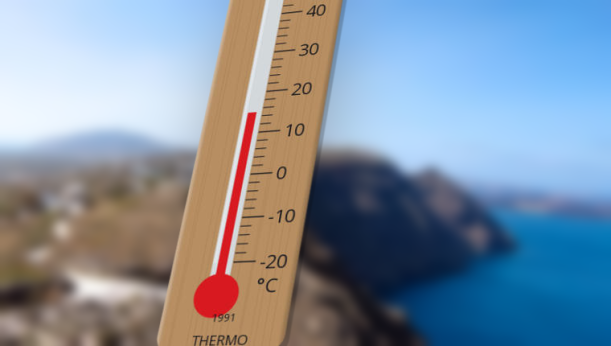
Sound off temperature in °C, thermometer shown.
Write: 15 °C
